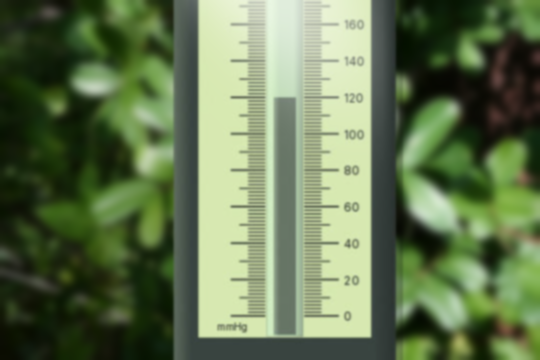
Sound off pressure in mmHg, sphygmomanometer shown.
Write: 120 mmHg
